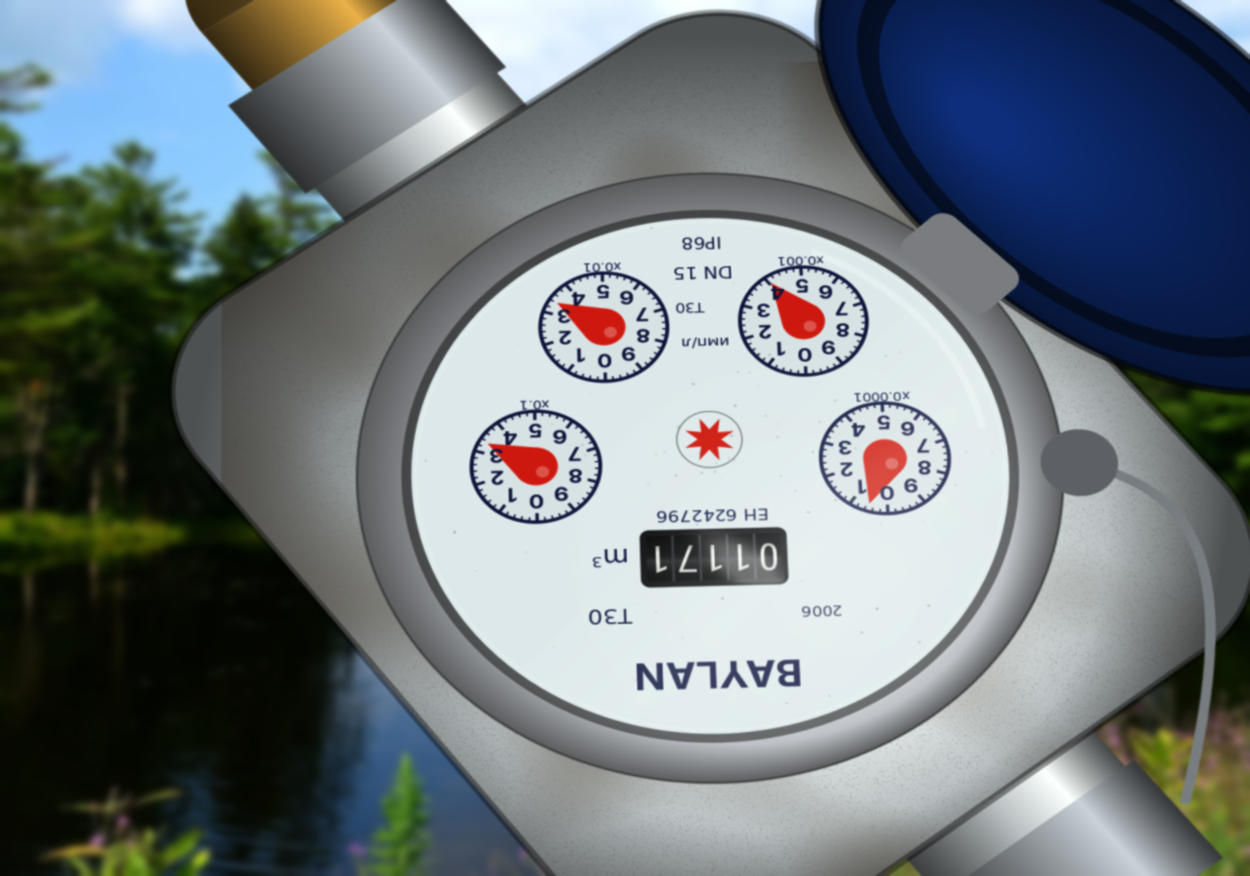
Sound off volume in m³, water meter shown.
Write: 1171.3340 m³
